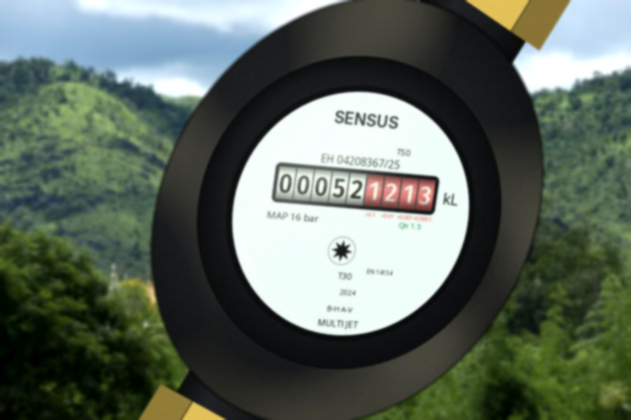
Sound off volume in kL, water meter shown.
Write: 52.1213 kL
